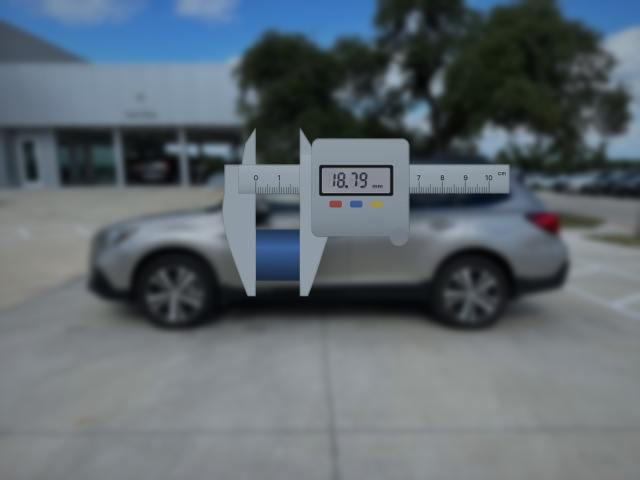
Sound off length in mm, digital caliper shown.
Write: 18.79 mm
